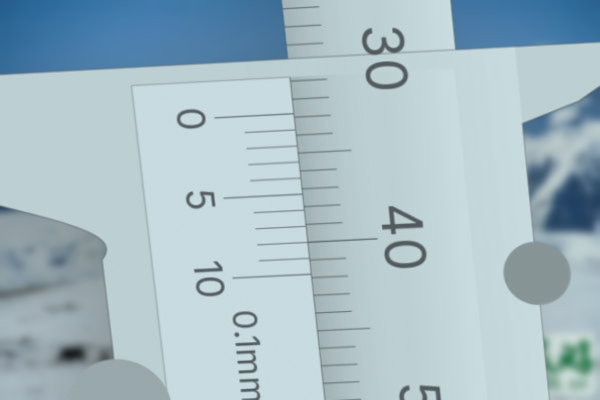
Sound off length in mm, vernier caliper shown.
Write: 32.8 mm
